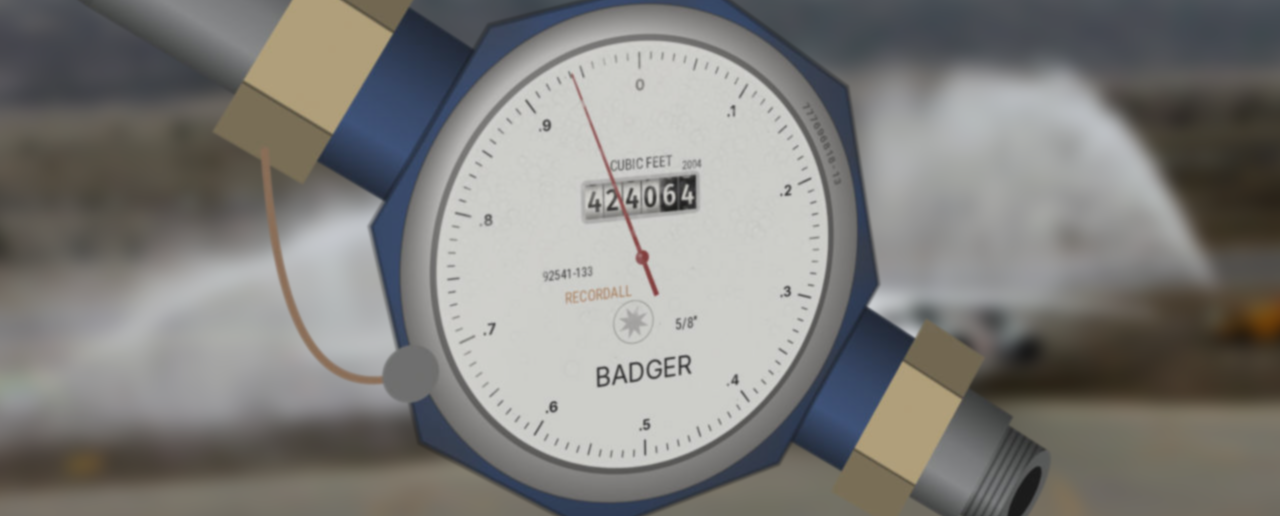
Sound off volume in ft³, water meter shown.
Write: 424063.94 ft³
